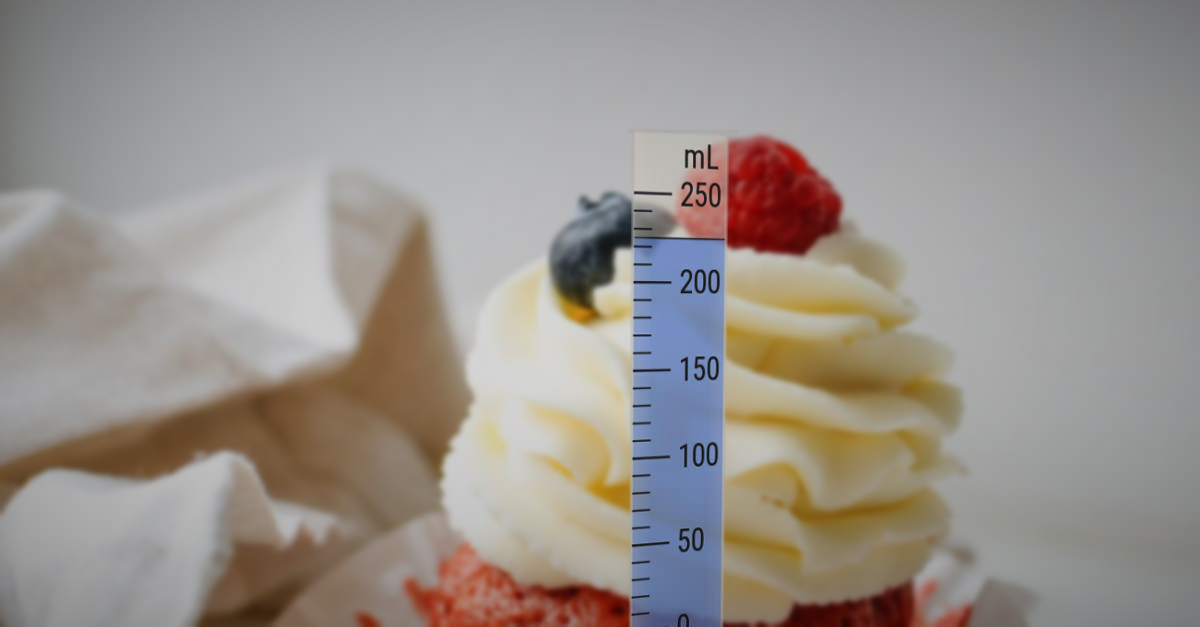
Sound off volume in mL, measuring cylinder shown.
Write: 225 mL
